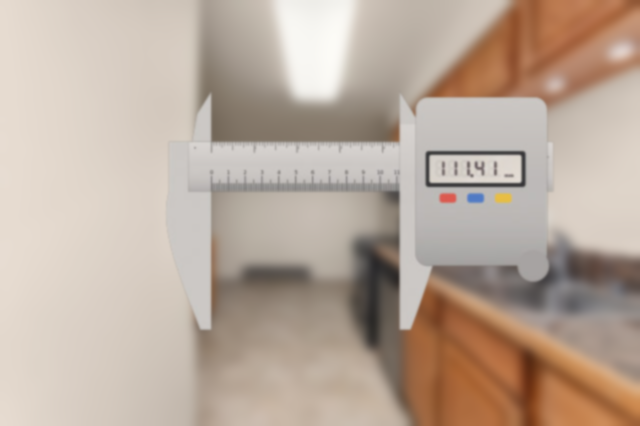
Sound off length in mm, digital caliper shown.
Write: 111.41 mm
